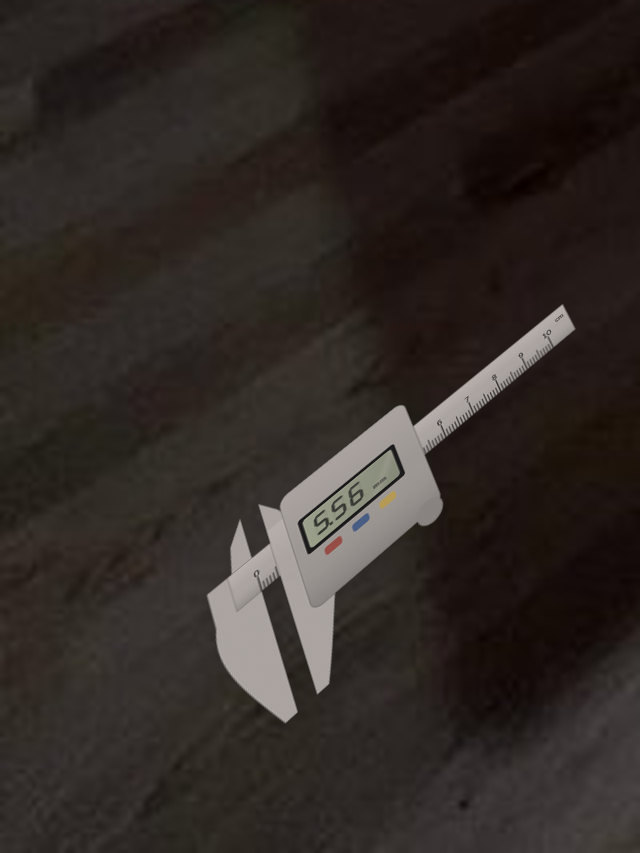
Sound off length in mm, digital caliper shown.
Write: 5.56 mm
